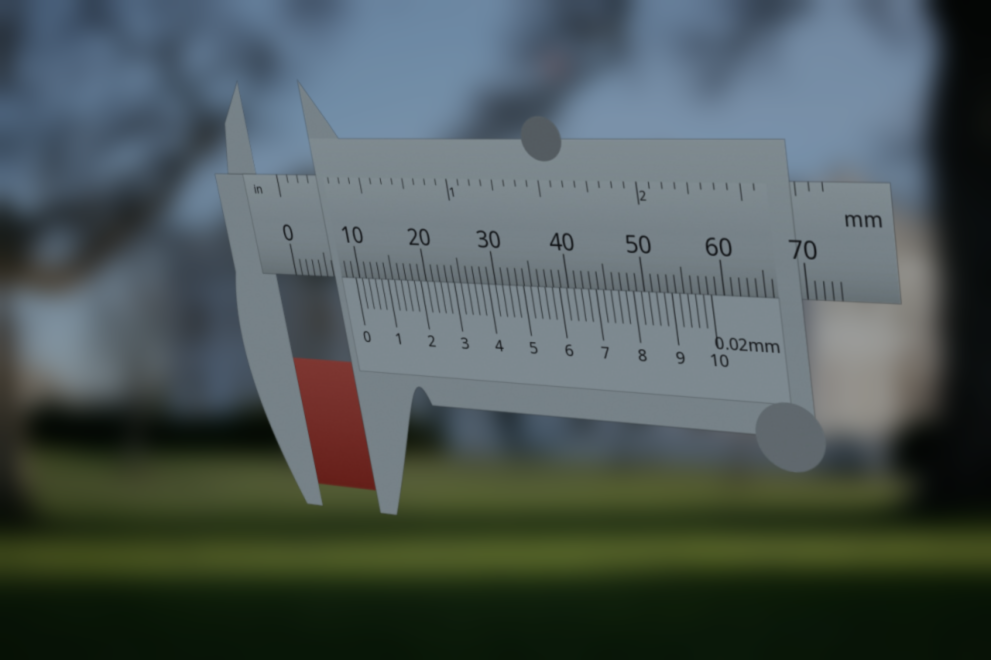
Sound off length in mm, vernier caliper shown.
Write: 9.4 mm
